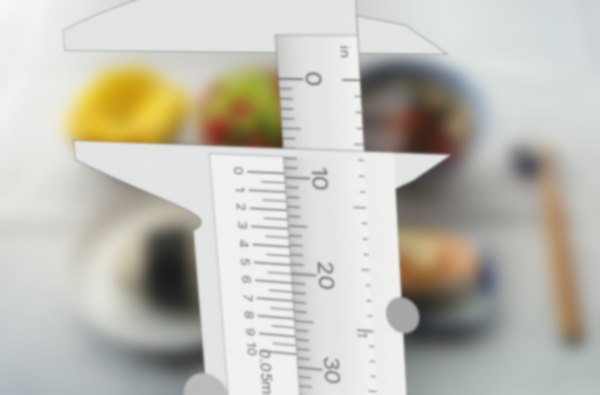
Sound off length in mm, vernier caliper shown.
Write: 9.6 mm
